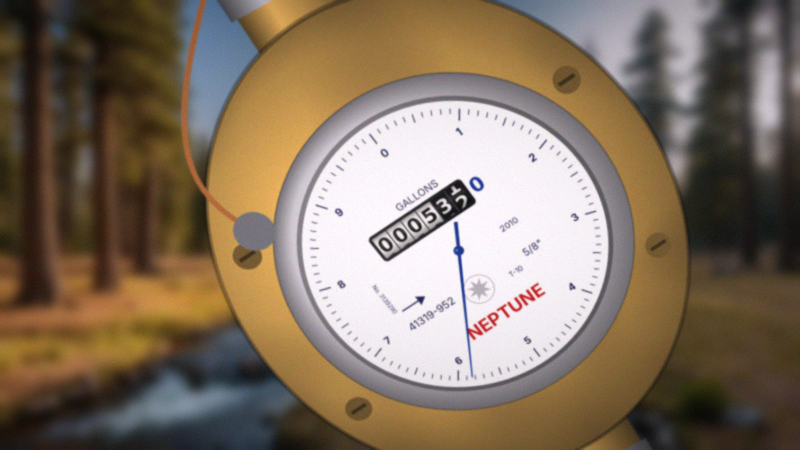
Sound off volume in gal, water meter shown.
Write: 5315.8 gal
